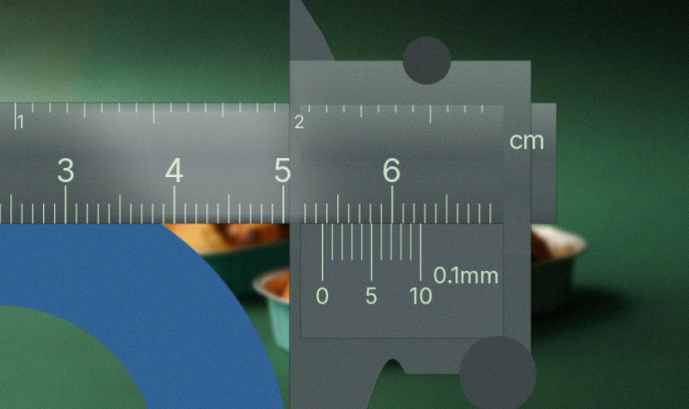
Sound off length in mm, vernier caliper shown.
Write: 53.6 mm
